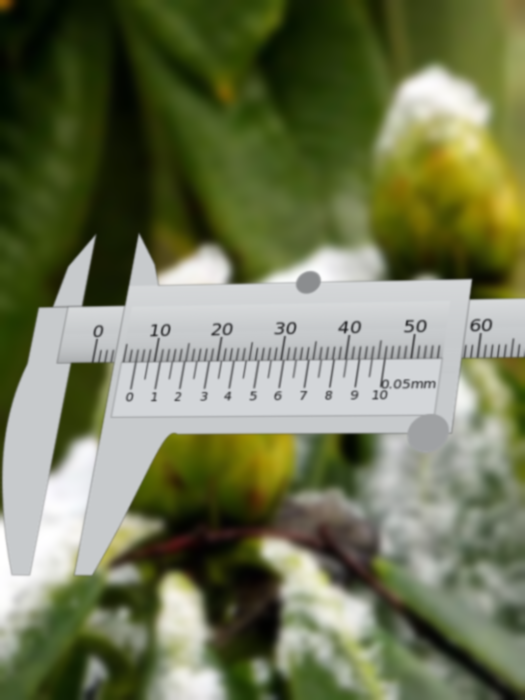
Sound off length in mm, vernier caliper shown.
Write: 7.0 mm
